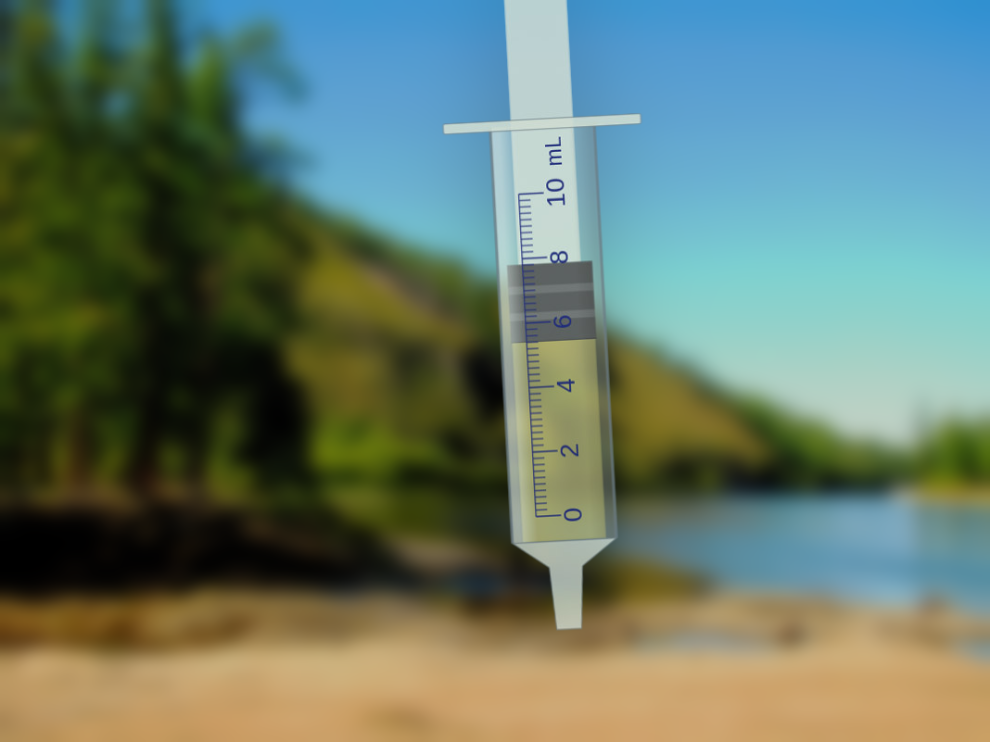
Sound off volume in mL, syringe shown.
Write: 5.4 mL
